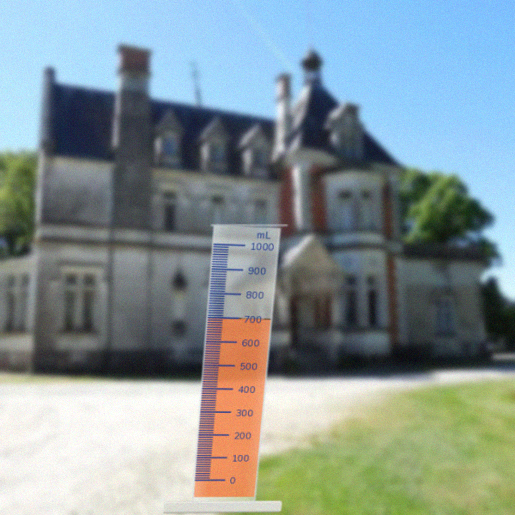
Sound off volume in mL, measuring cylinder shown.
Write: 700 mL
